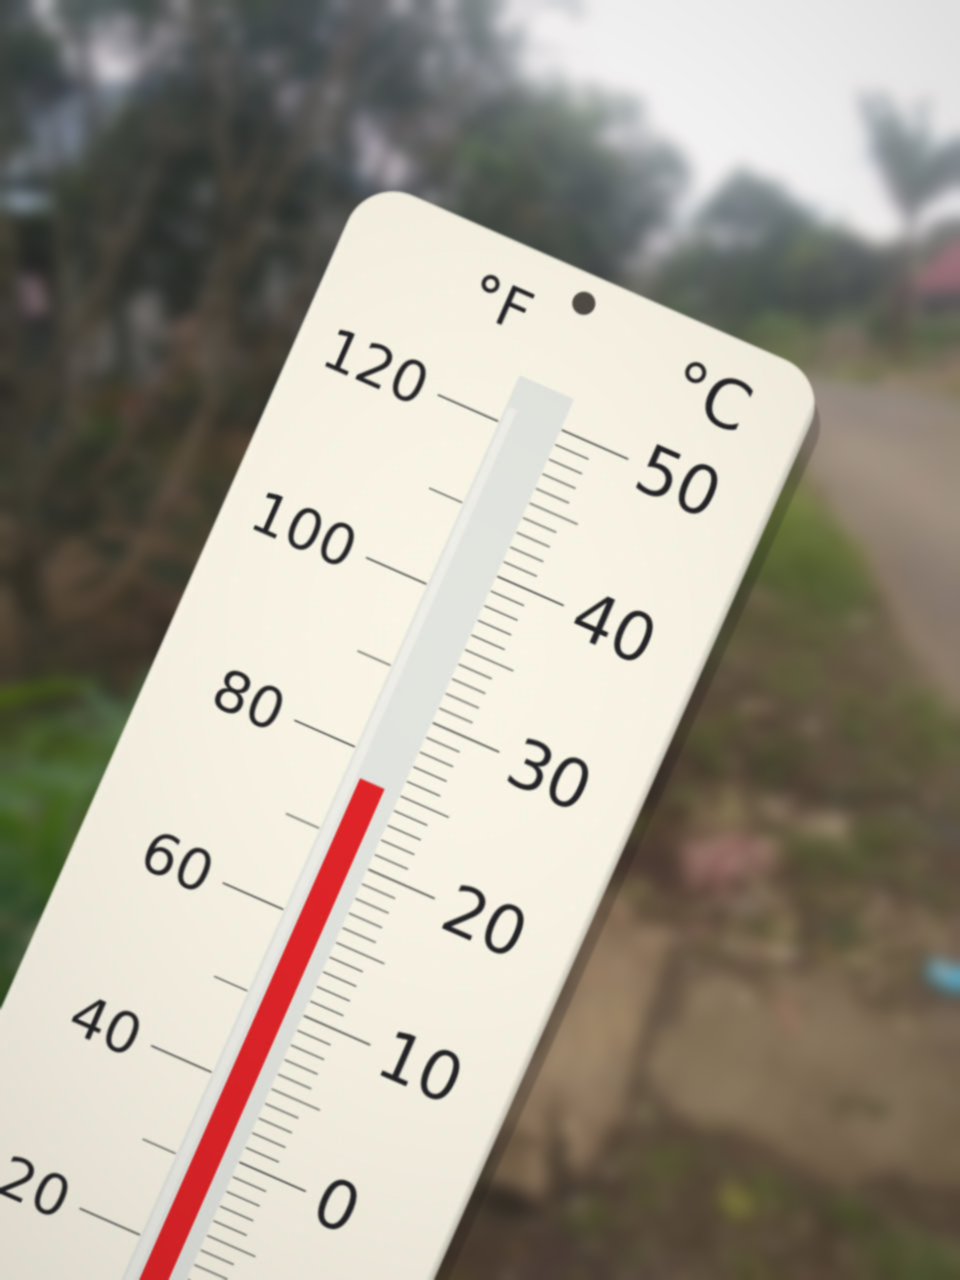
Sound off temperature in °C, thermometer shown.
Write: 25 °C
